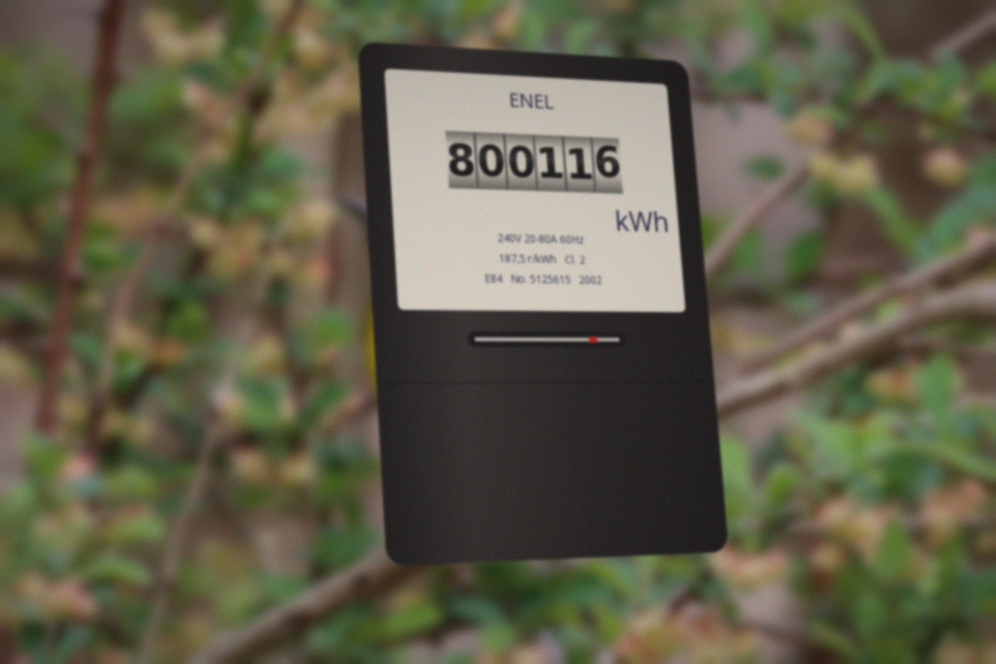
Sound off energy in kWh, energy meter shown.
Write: 800116 kWh
